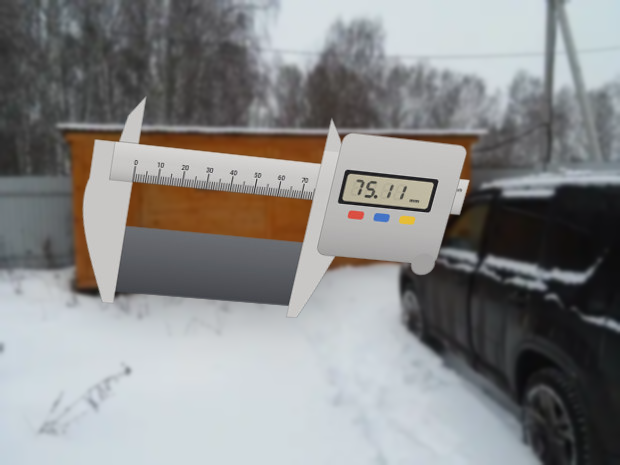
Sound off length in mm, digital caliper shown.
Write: 75.11 mm
